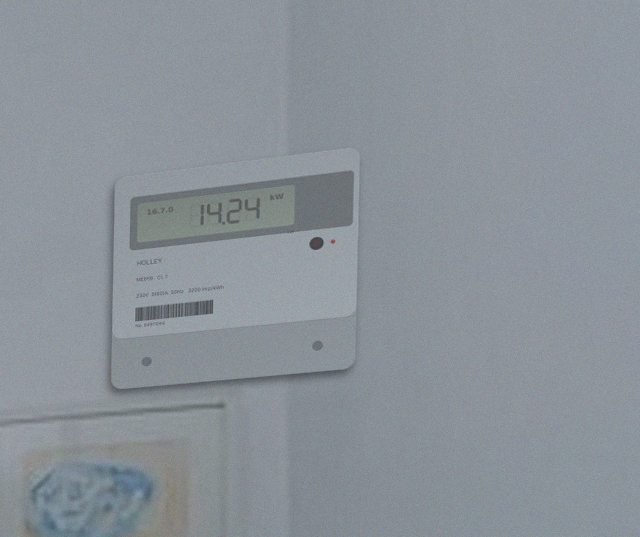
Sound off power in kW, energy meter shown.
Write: 14.24 kW
